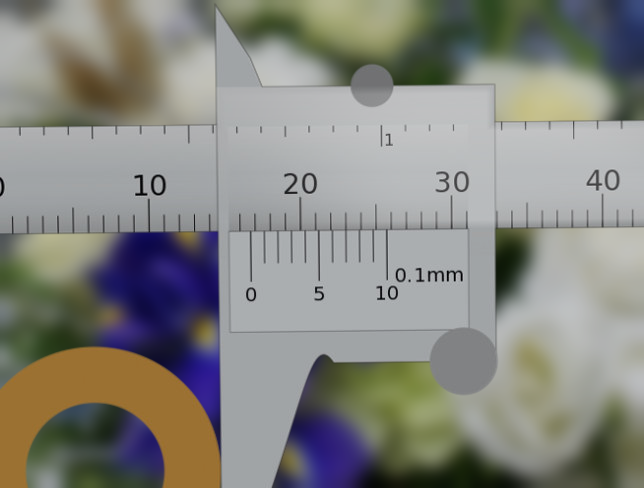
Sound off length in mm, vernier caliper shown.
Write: 16.7 mm
